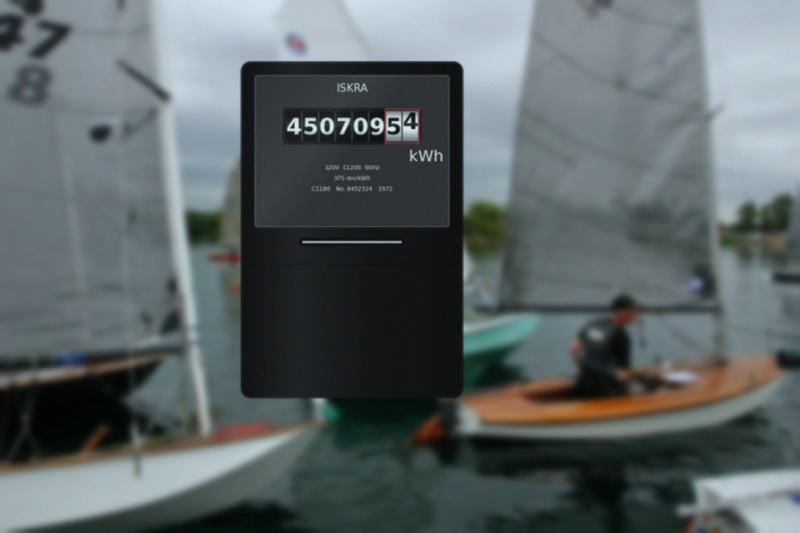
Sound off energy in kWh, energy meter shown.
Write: 450709.54 kWh
